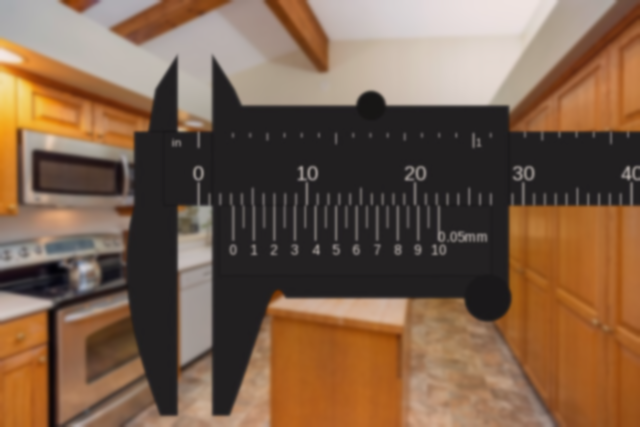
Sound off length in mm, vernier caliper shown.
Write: 3.2 mm
